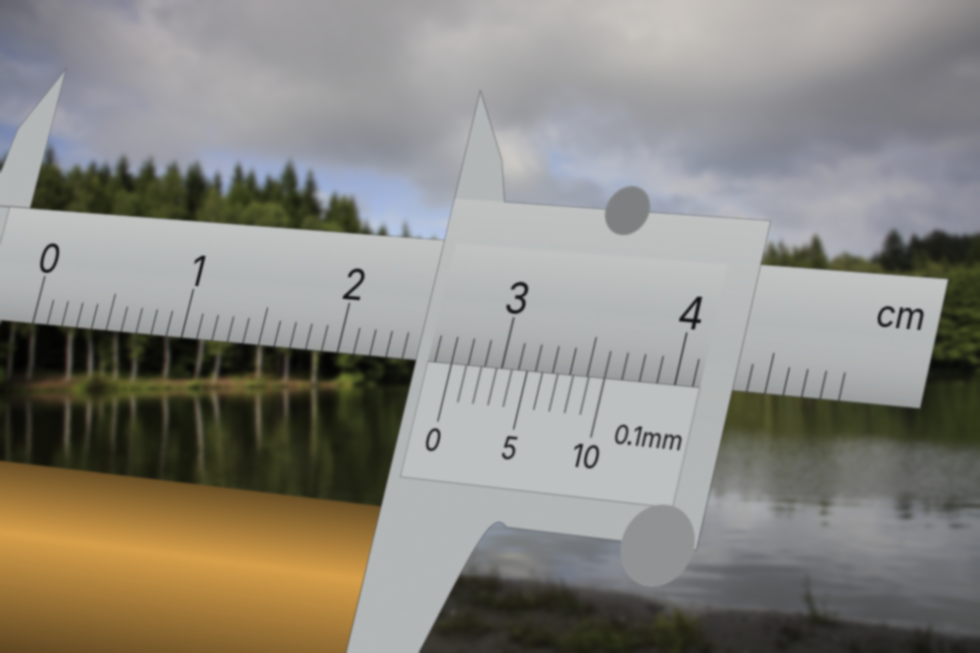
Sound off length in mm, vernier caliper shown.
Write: 27.0 mm
